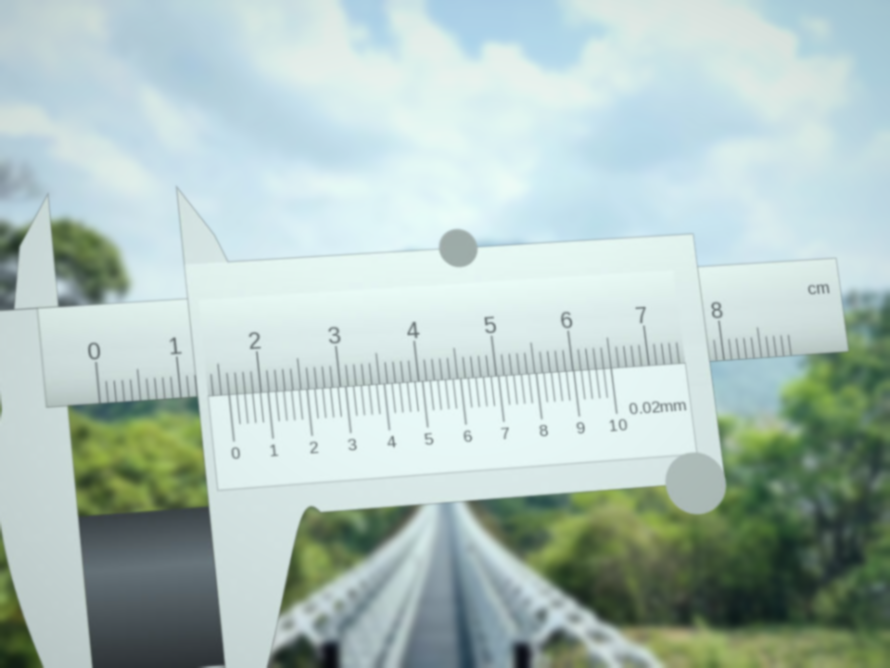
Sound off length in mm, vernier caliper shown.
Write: 16.0 mm
